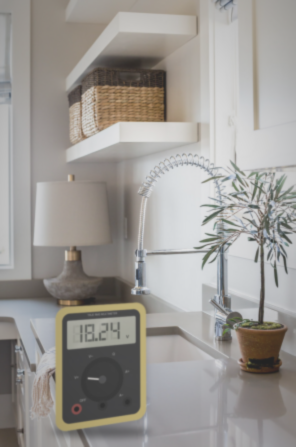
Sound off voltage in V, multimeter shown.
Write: 18.24 V
